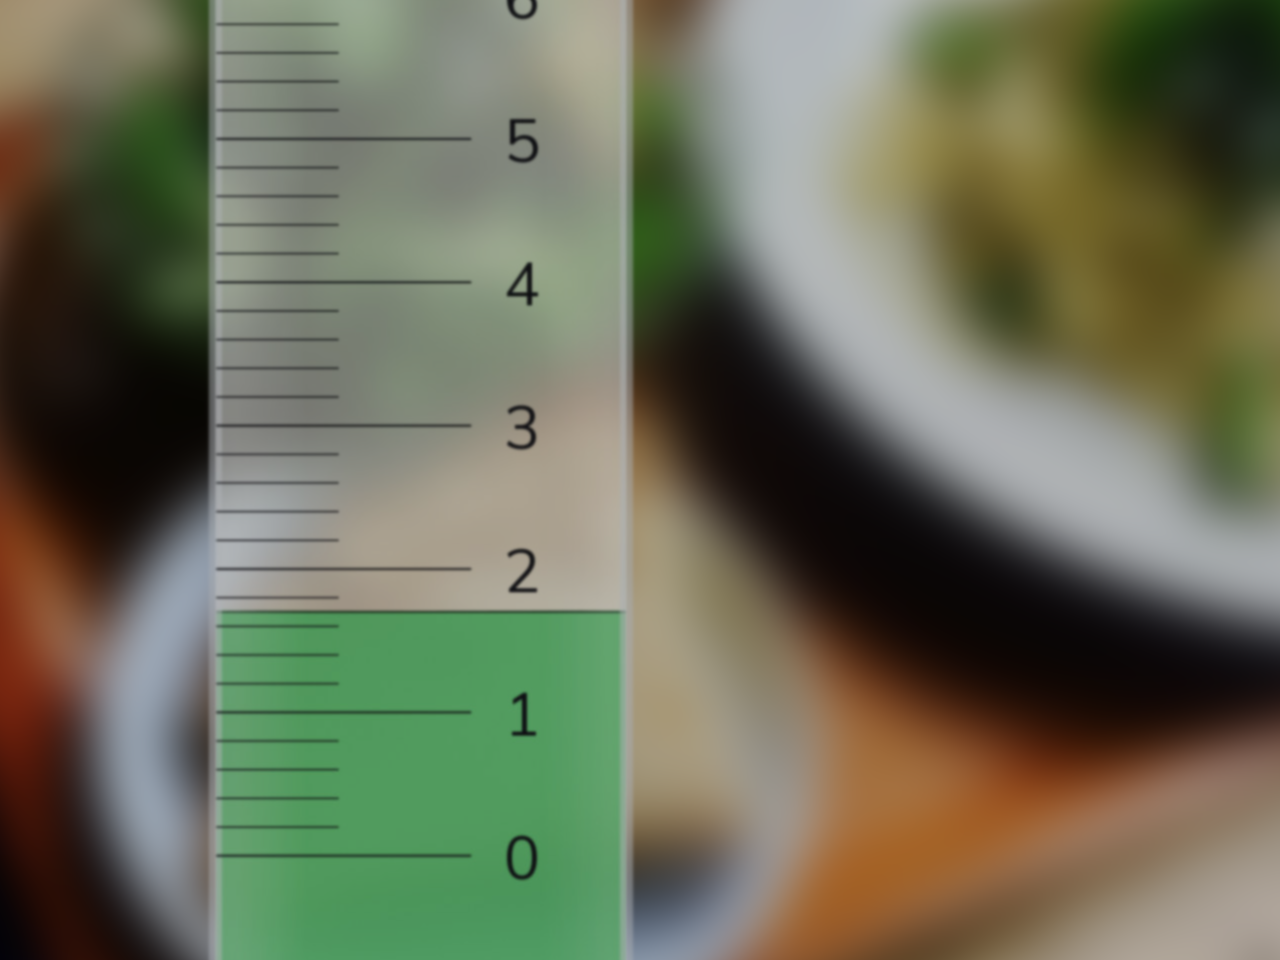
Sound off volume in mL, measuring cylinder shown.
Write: 1.7 mL
